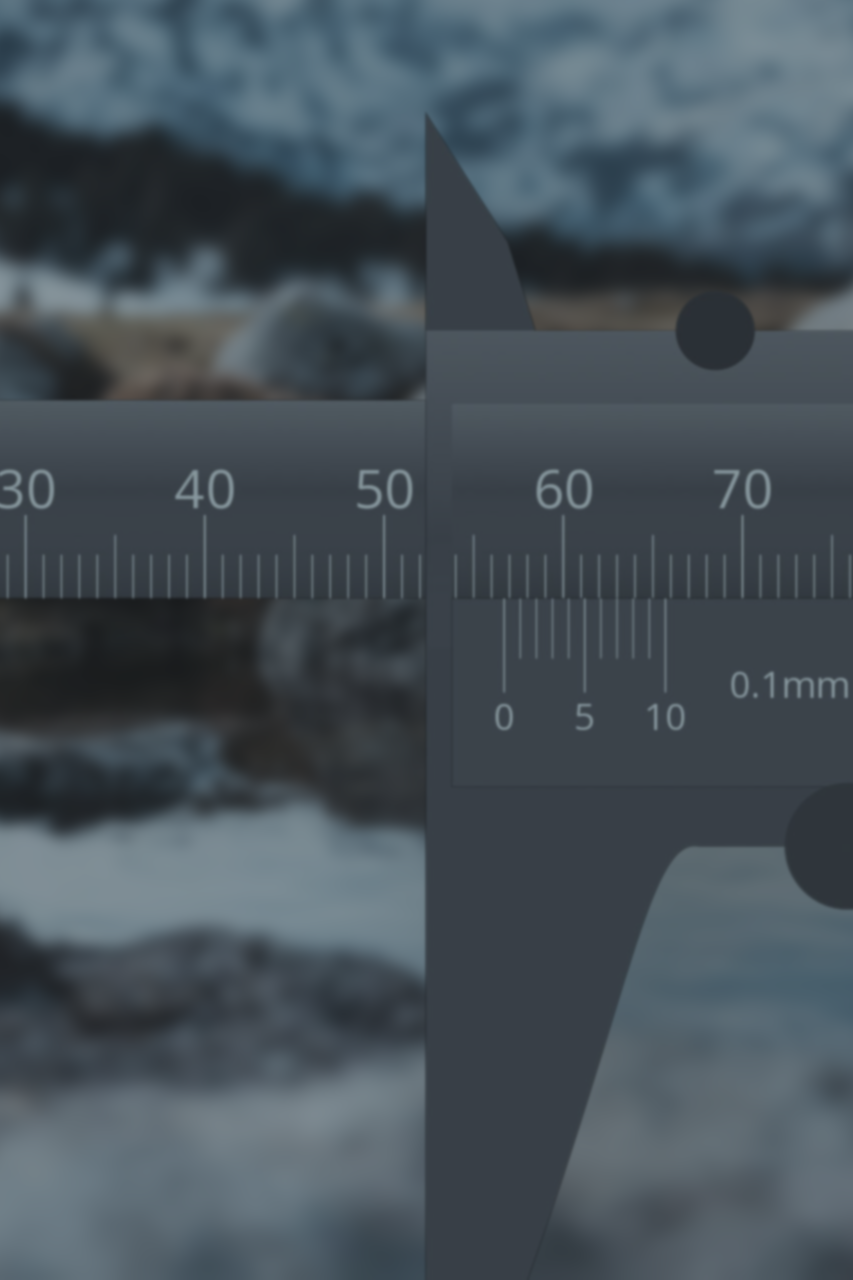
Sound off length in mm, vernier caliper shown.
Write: 56.7 mm
